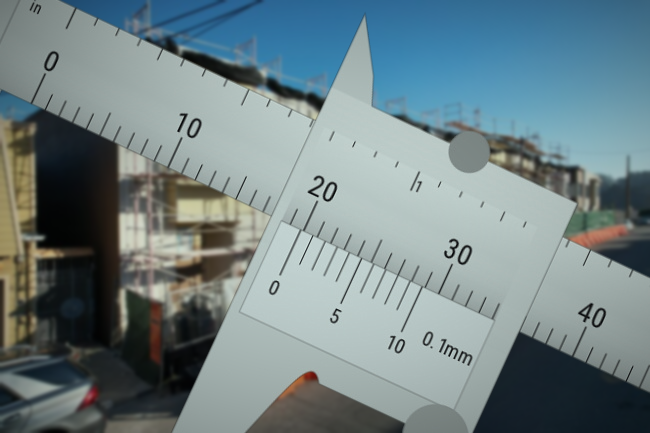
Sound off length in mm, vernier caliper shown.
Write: 19.8 mm
